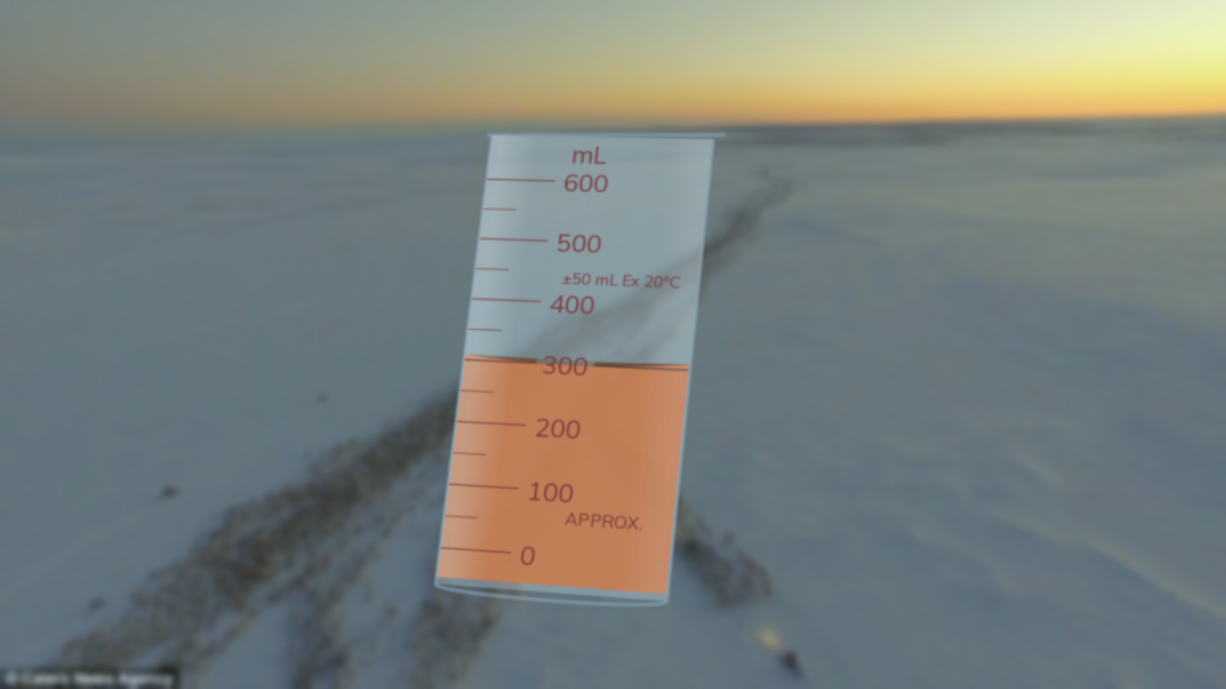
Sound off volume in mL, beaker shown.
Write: 300 mL
